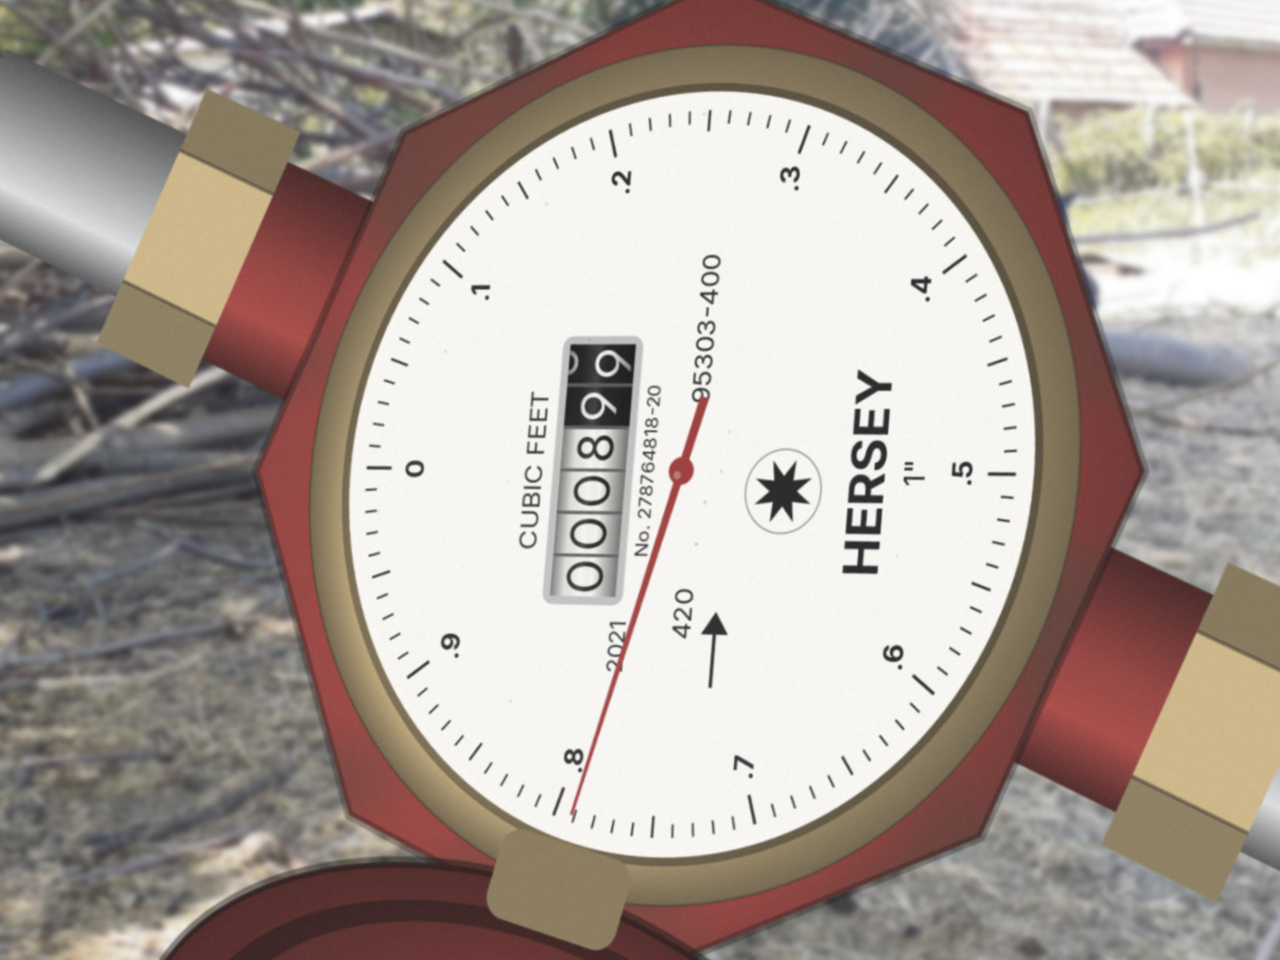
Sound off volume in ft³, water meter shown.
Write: 898.79 ft³
